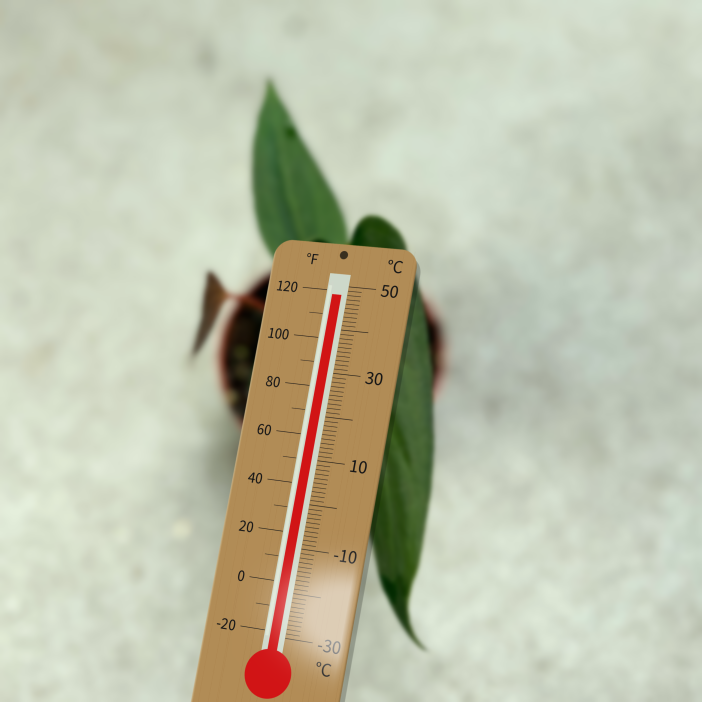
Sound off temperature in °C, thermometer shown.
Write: 48 °C
